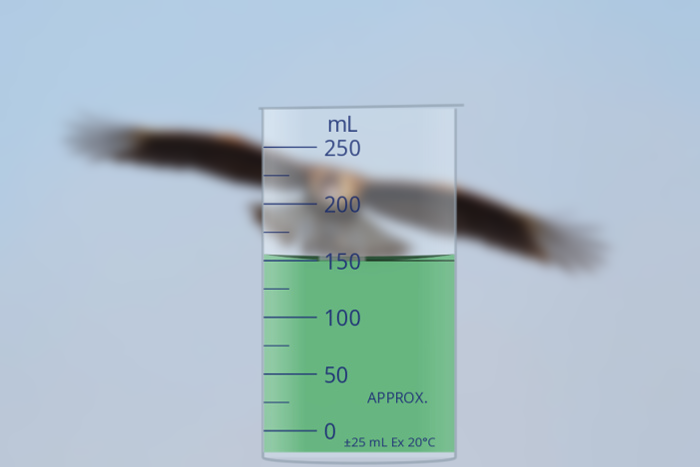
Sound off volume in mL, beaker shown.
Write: 150 mL
